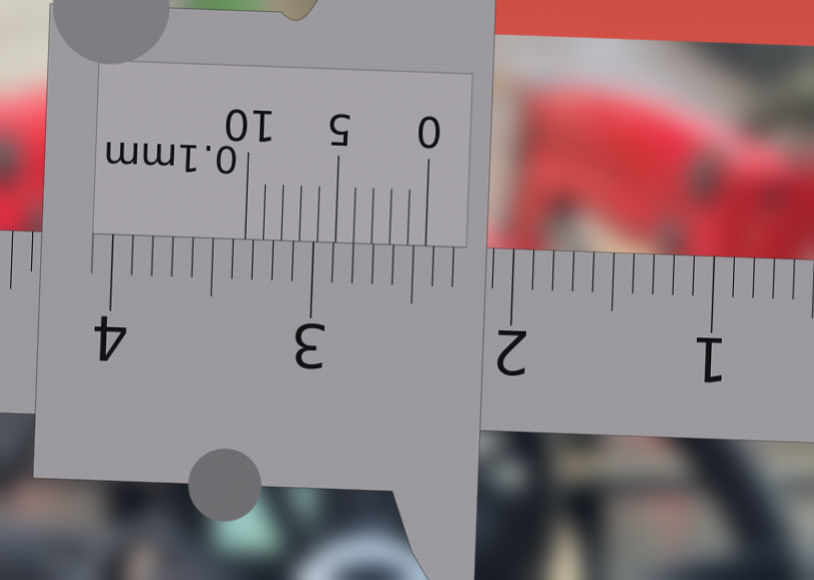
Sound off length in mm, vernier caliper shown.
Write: 24.4 mm
